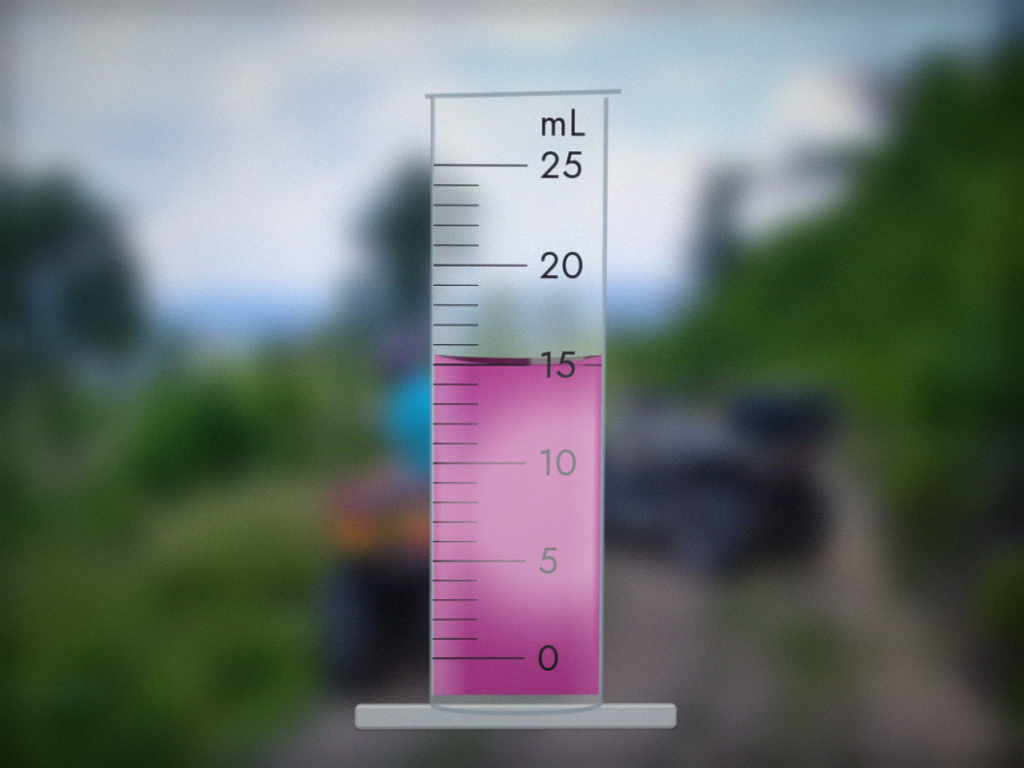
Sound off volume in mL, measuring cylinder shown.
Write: 15 mL
